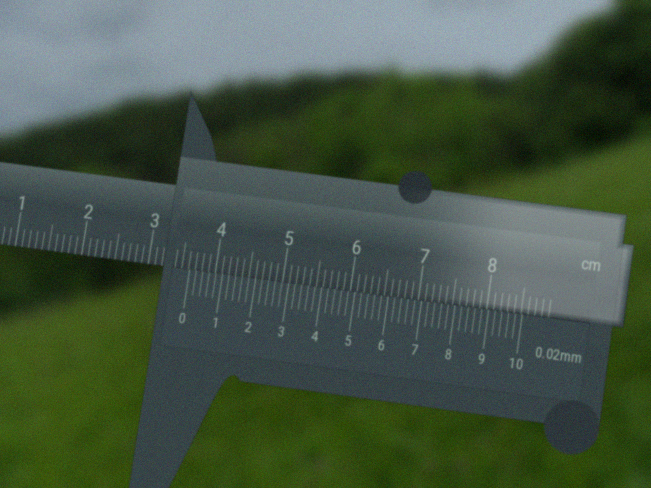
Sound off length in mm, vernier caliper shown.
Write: 36.2 mm
